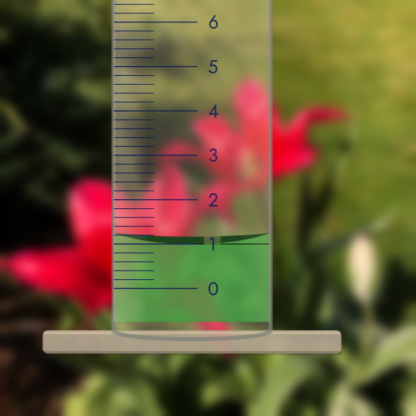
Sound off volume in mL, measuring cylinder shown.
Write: 1 mL
